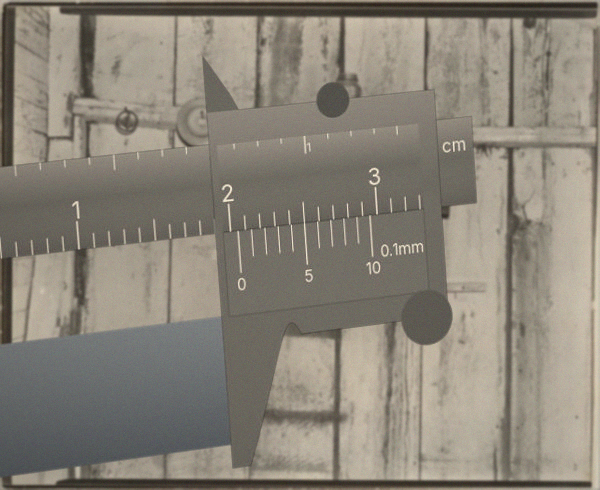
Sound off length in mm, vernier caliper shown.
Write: 20.5 mm
